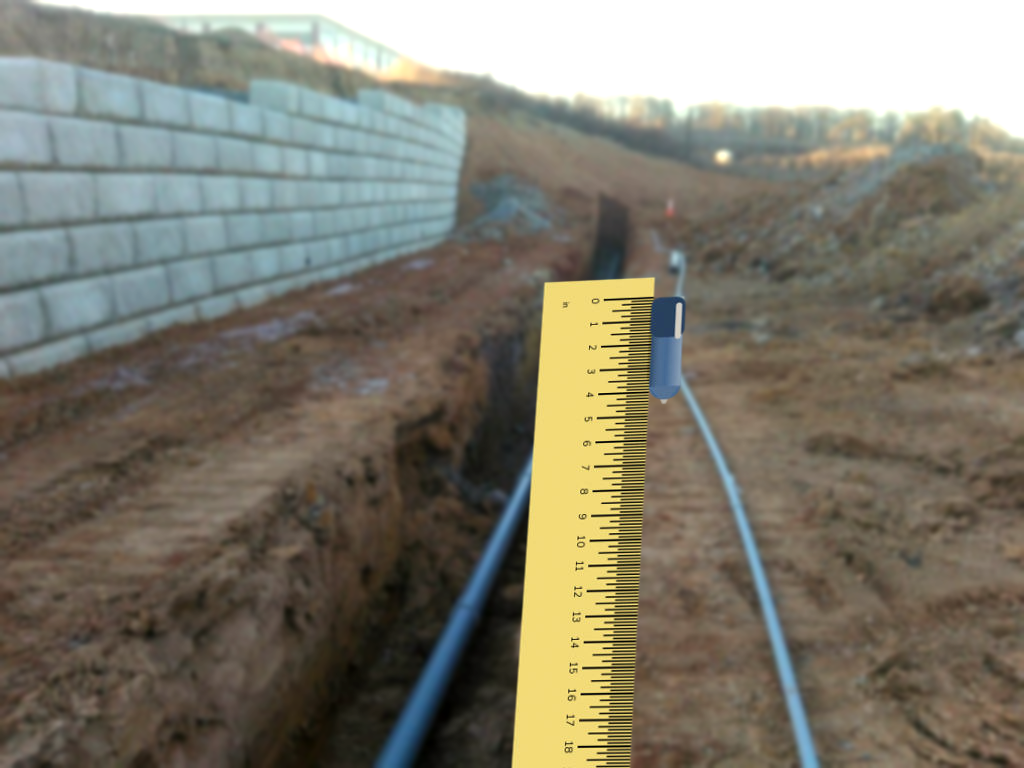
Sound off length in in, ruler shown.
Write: 4.5 in
